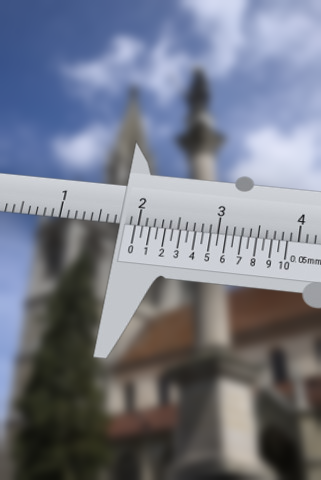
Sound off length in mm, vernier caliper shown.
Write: 19.6 mm
